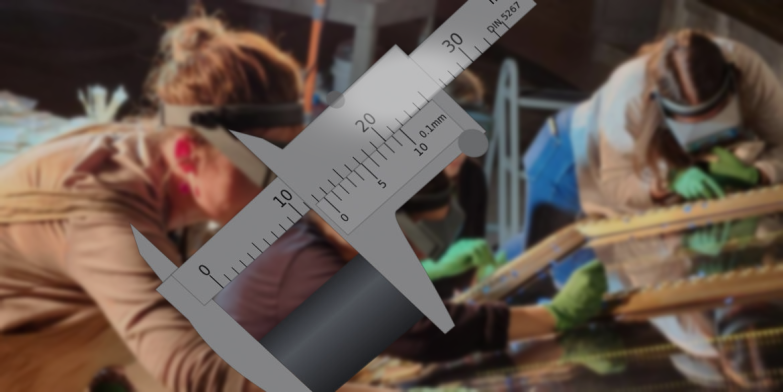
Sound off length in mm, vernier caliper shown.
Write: 12.6 mm
